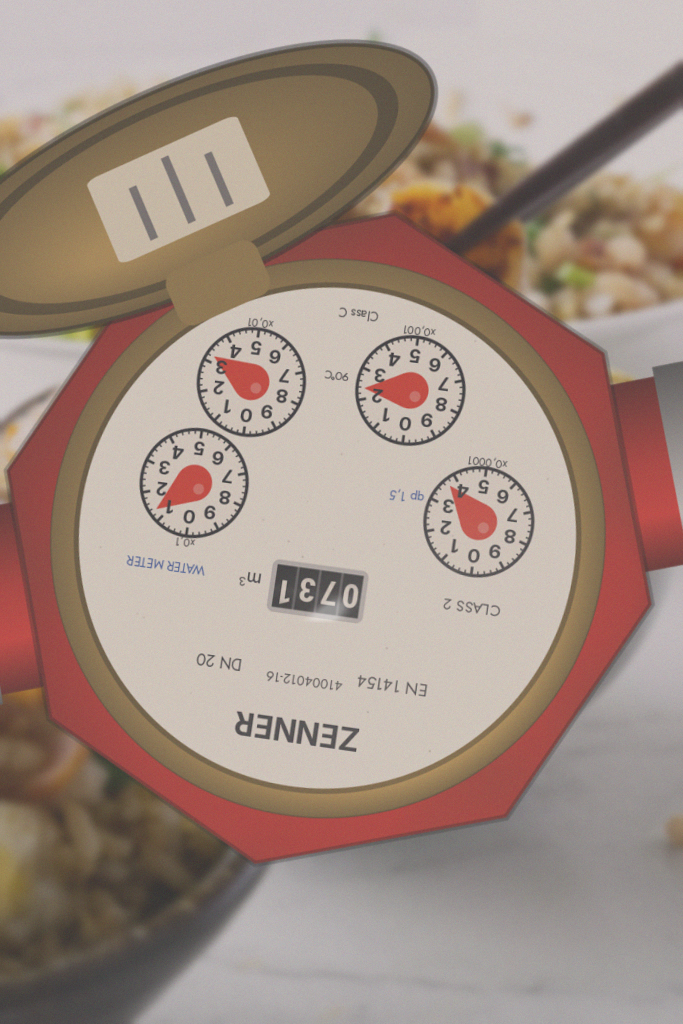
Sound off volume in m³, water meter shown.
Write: 731.1323 m³
